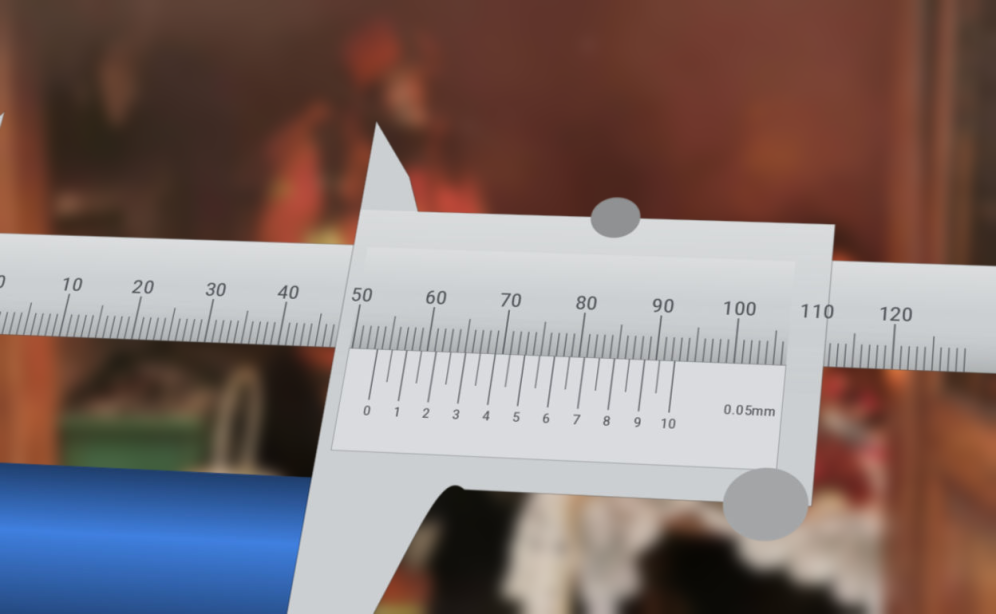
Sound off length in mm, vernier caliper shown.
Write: 53.4 mm
